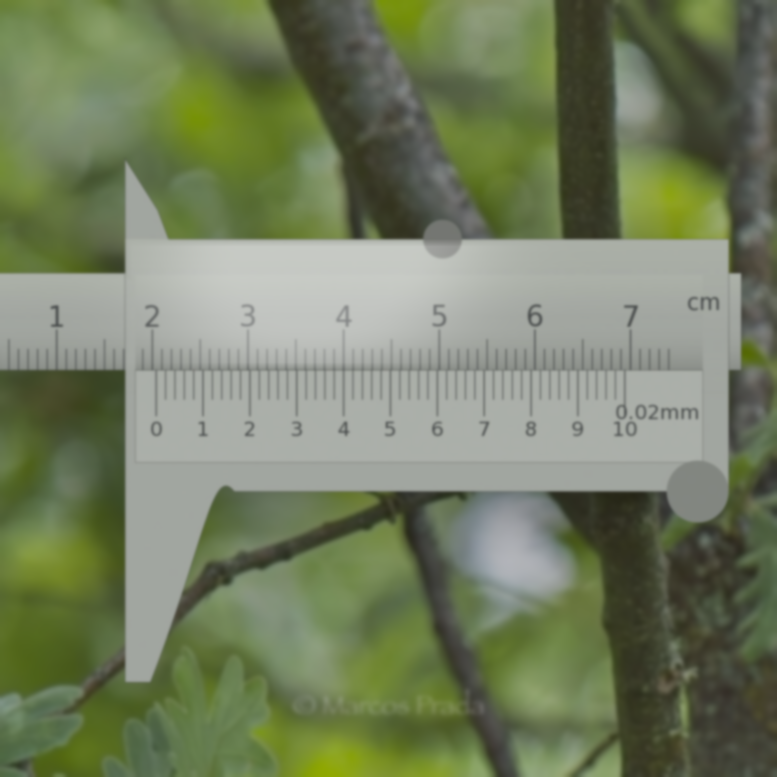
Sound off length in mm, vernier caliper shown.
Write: 20.4 mm
